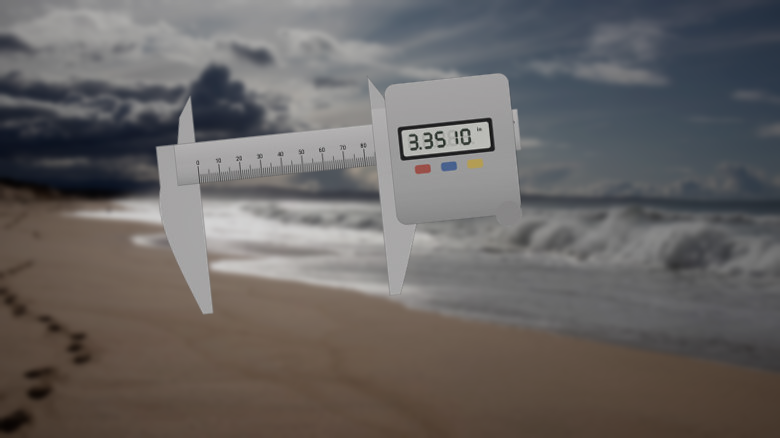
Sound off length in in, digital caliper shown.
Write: 3.3510 in
